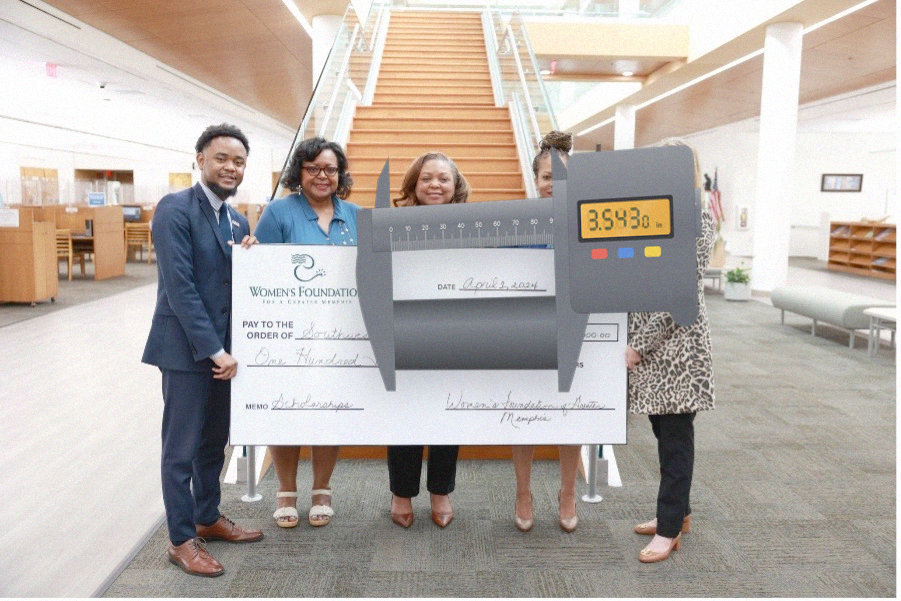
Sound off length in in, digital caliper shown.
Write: 3.5430 in
